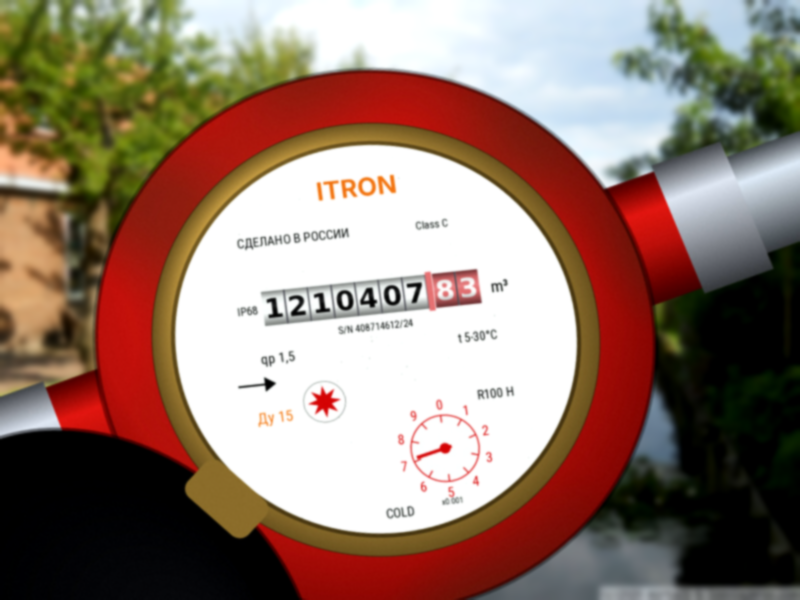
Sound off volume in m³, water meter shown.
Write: 1210407.837 m³
